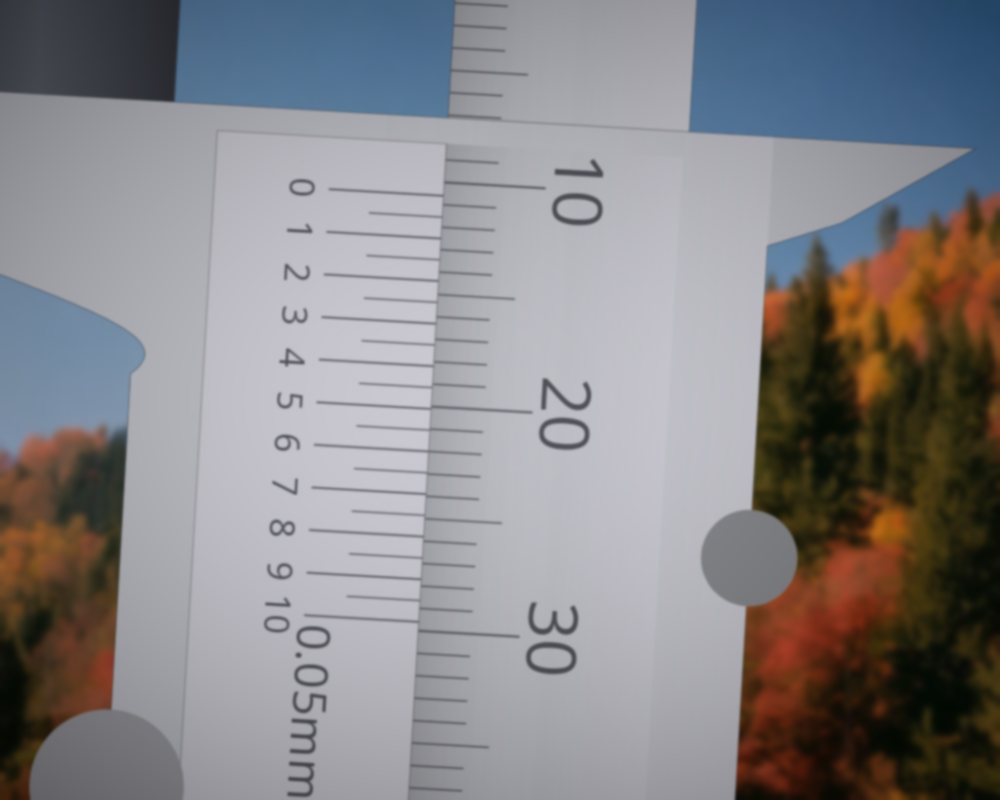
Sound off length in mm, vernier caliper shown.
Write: 10.6 mm
